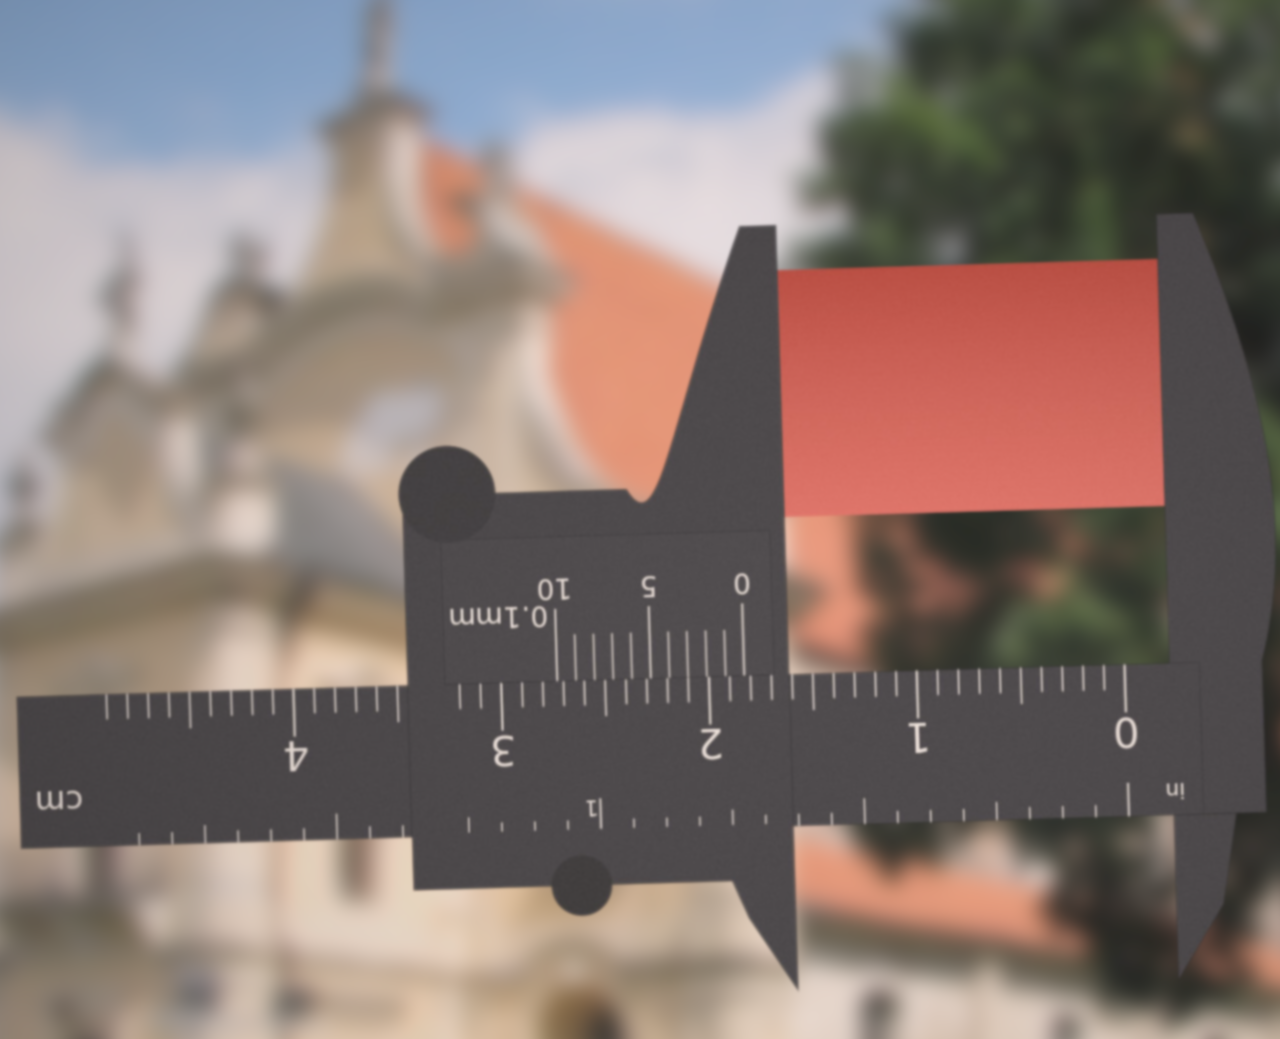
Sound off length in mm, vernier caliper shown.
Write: 18.3 mm
